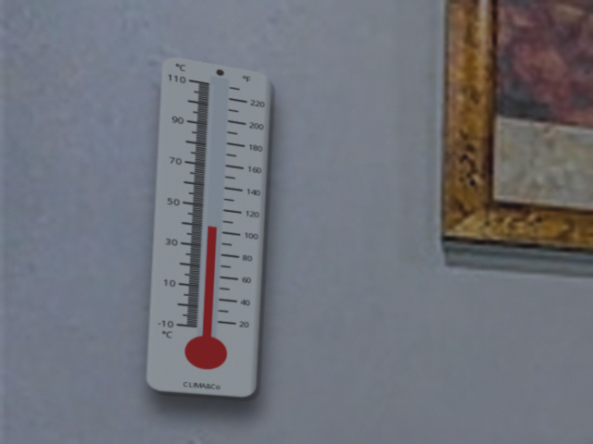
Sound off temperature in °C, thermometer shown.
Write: 40 °C
